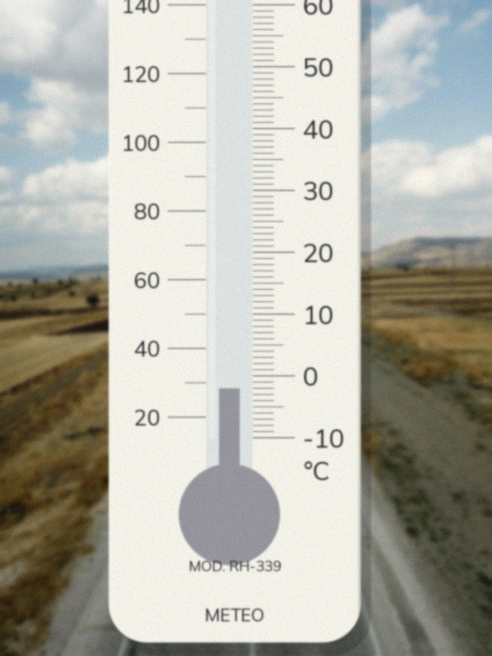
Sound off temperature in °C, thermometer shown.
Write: -2 °C
